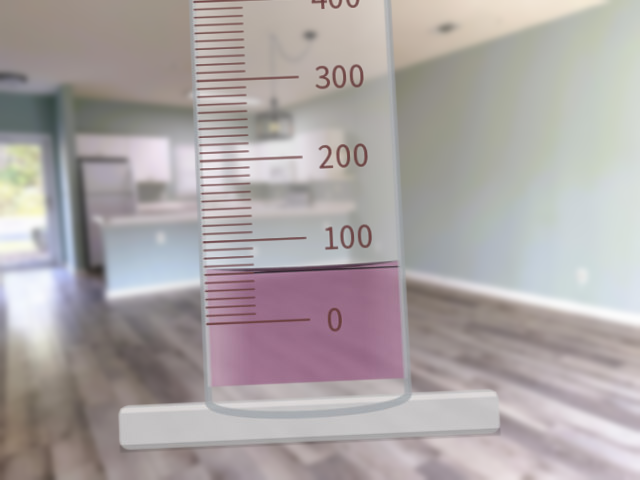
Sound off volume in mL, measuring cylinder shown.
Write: 60 mL
